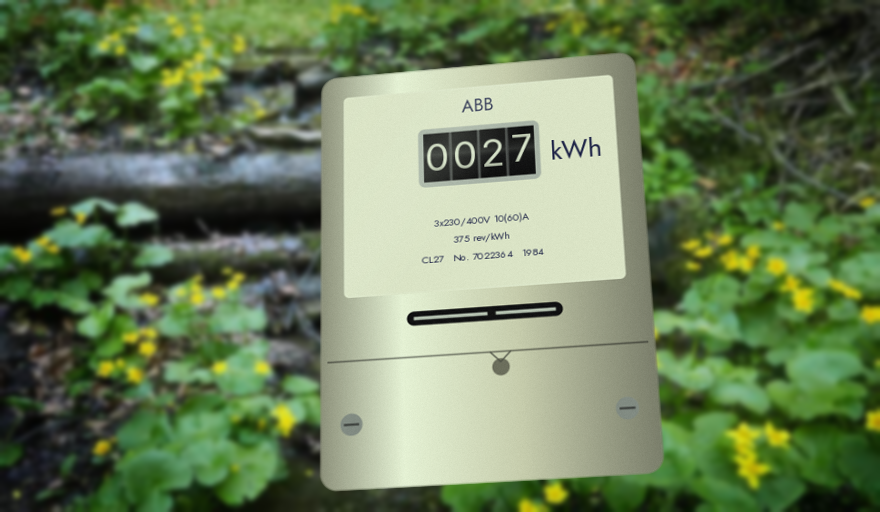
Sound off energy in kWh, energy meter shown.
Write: 27 kWh
